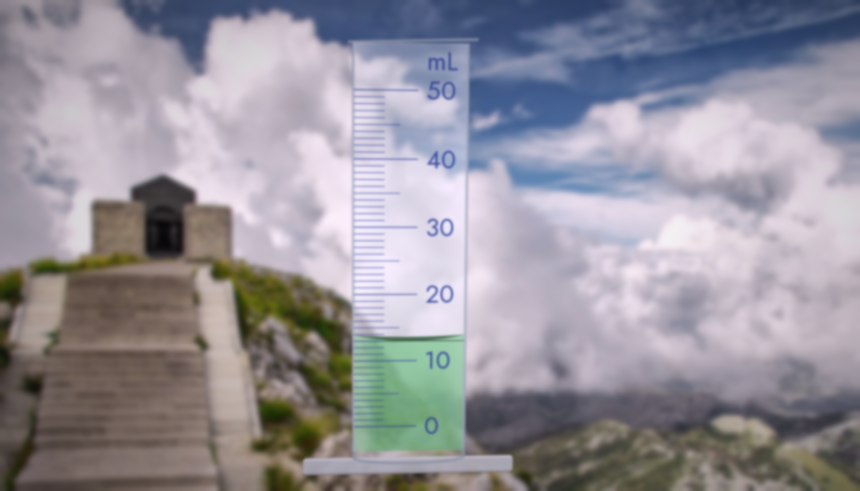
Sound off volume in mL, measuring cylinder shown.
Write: 13 mL
